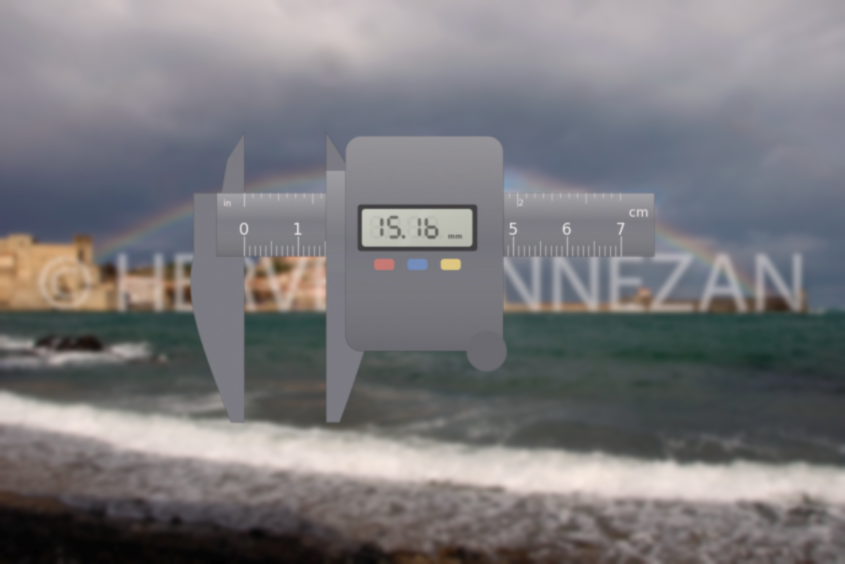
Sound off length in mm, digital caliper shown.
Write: 15.16 mm
